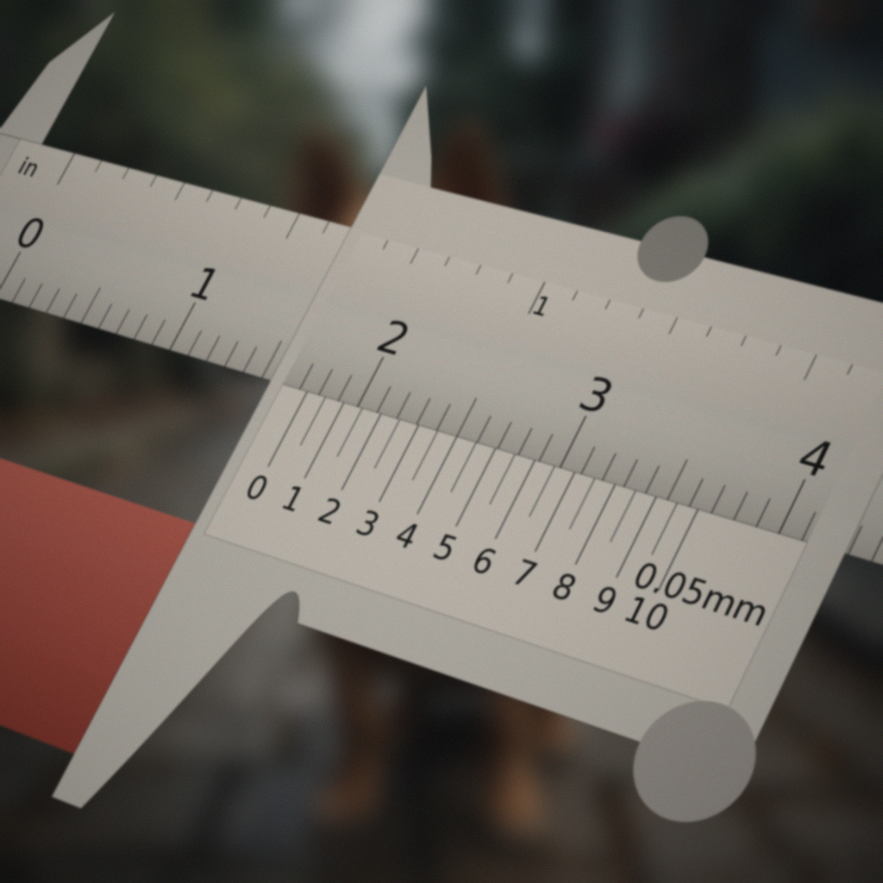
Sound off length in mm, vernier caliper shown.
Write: 17.4 mm
